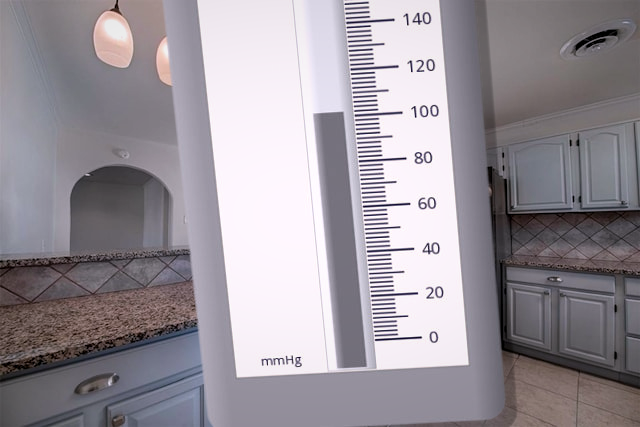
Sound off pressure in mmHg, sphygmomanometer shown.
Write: 102 mmHg
